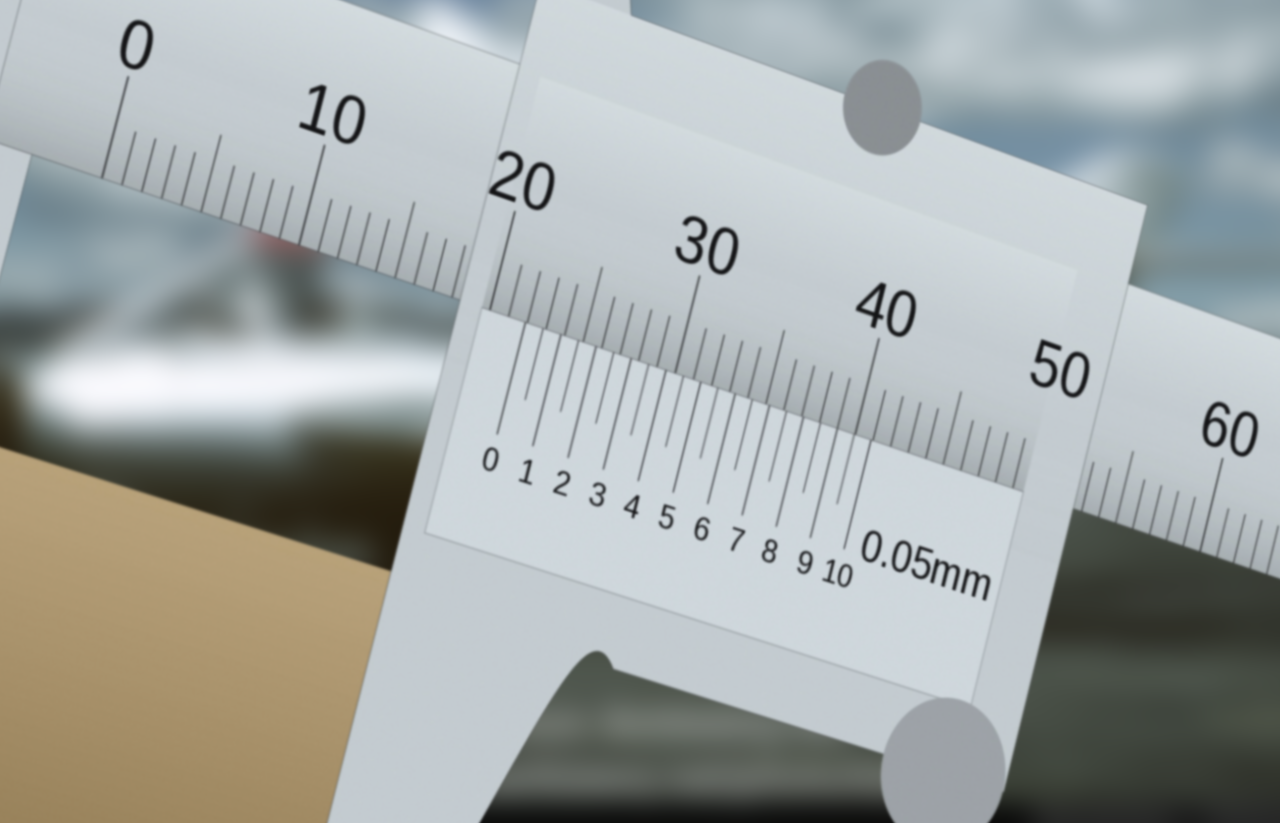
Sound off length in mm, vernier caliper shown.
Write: 21.9 mm
